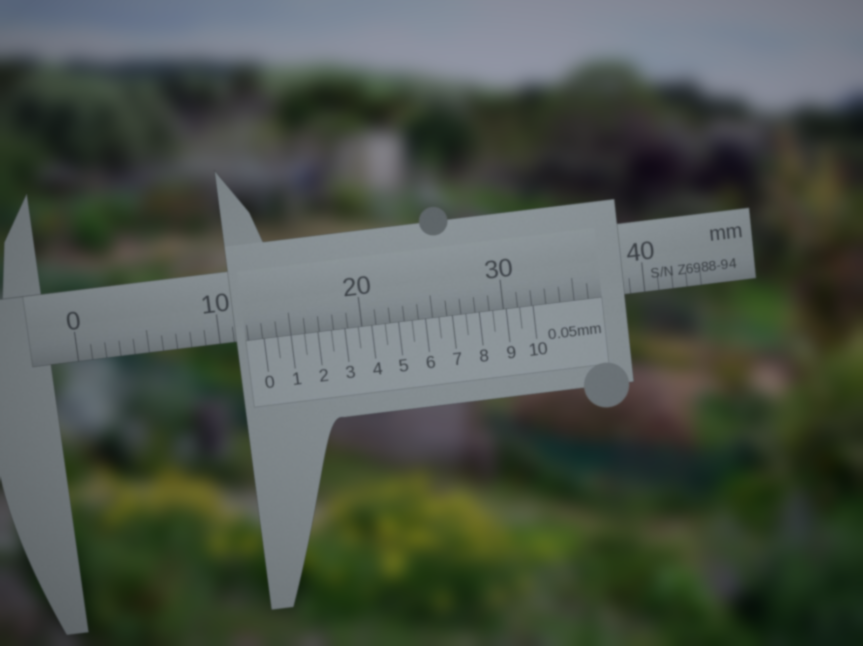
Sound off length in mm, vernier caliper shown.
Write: 13.1 mm
